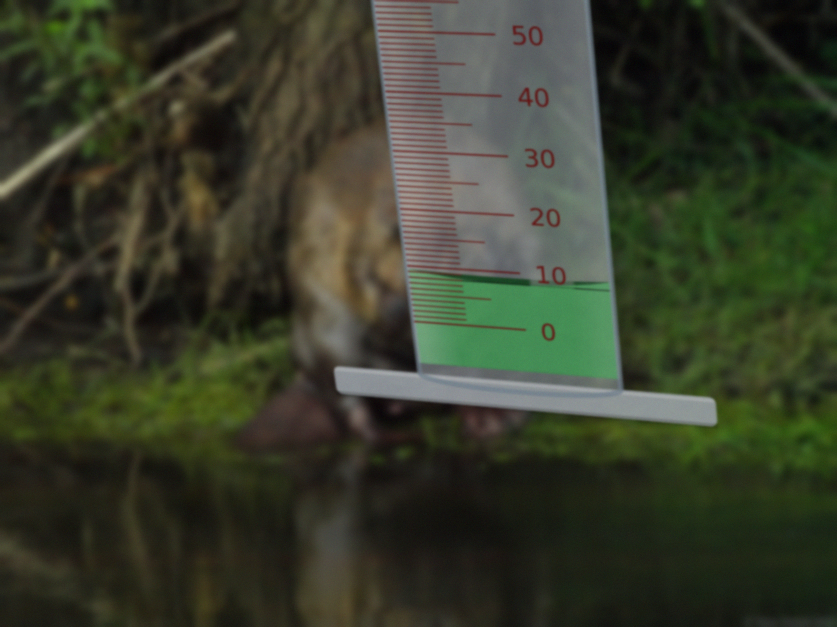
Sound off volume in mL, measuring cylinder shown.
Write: 8 mL
